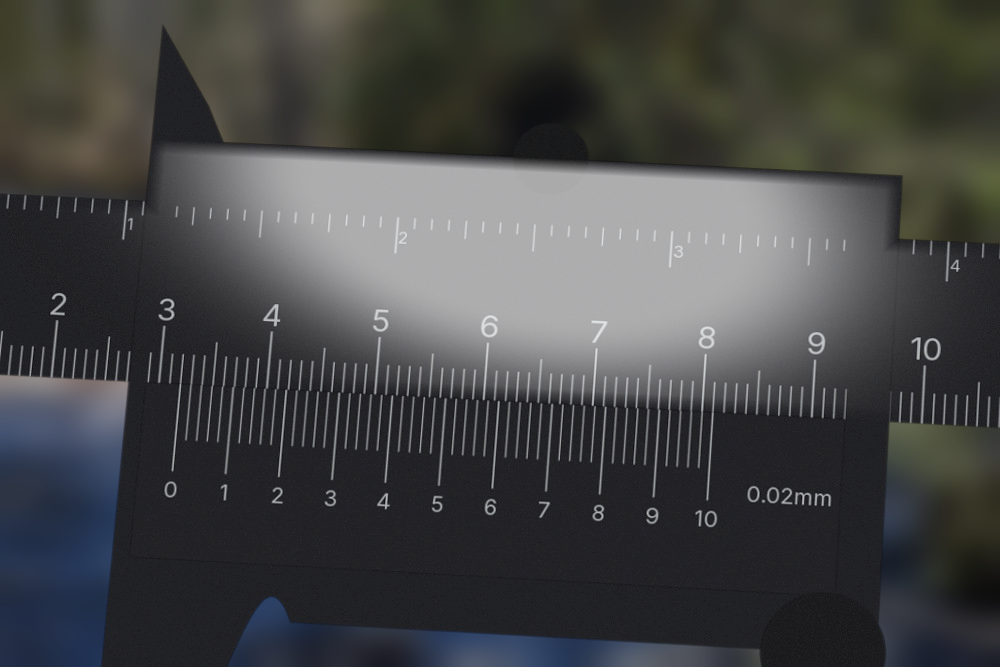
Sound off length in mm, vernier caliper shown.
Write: 32.0 mm
